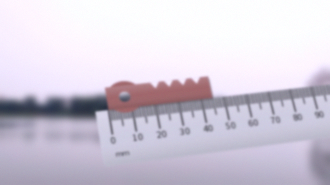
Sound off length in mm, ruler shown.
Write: 45 mm
